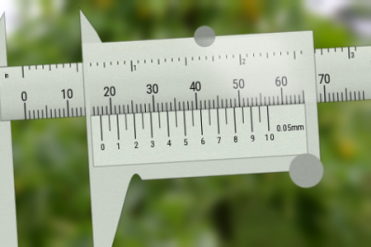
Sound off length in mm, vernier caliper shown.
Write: 17.5 mm
